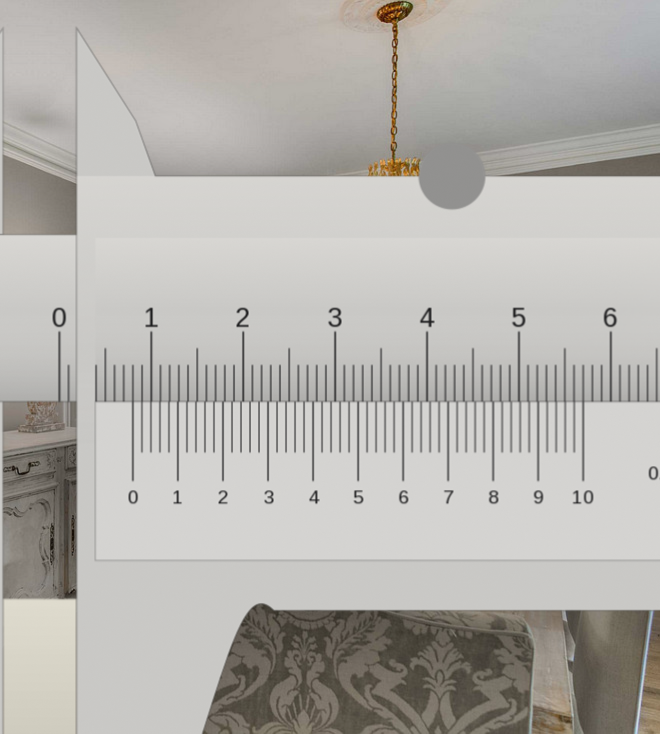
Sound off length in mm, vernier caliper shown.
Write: 8.0 mm
